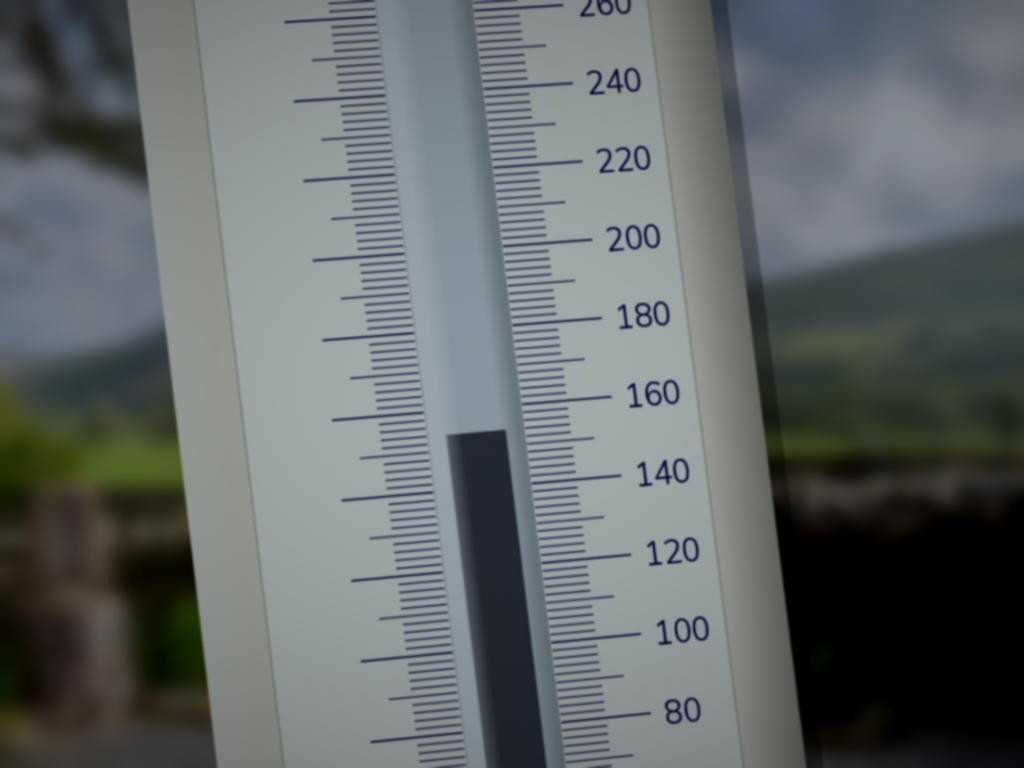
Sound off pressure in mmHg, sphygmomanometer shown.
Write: 154 mmHg
